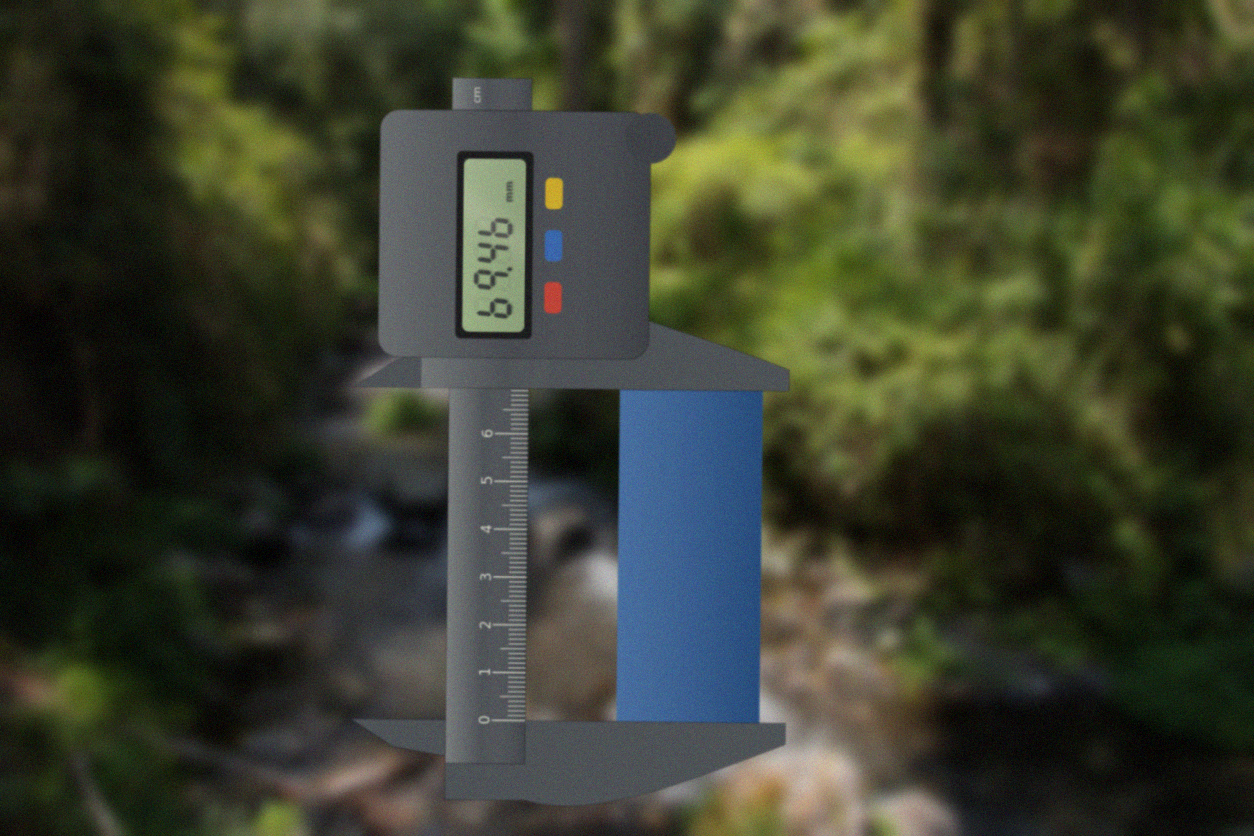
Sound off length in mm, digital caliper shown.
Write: 69.46 mm
